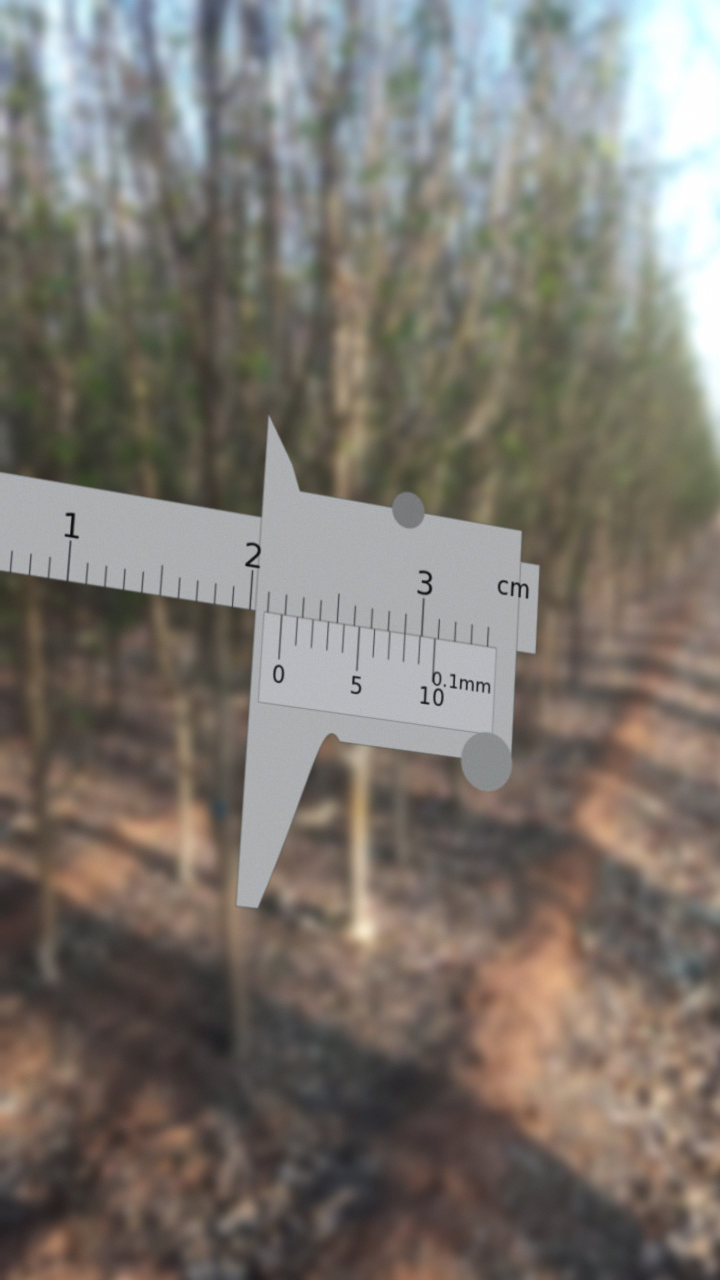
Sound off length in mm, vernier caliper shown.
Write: 21.8 mm
